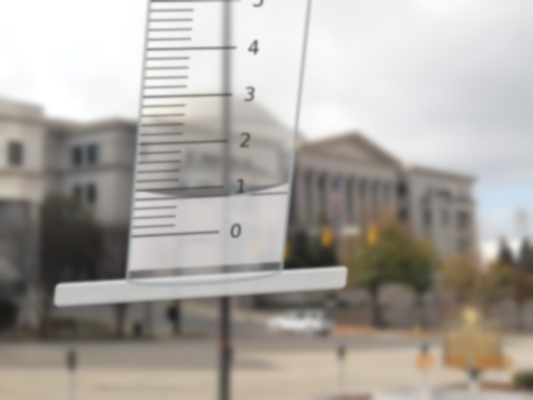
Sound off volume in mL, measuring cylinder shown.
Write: 0.8 mL
